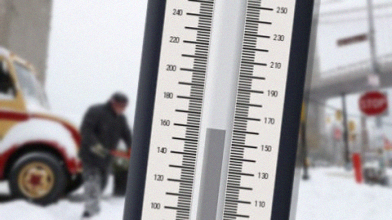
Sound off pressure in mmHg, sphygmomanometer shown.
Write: 160 mmHg
